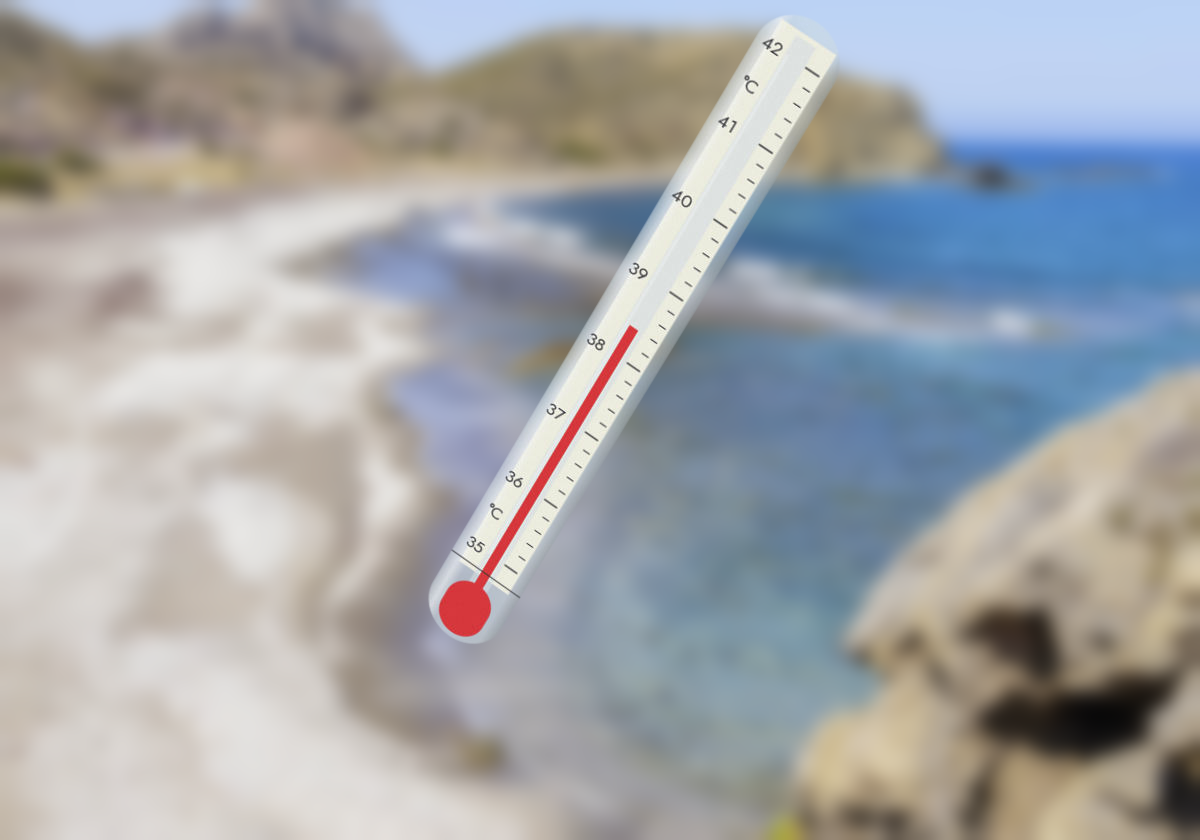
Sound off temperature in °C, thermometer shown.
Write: 38.4 °C
